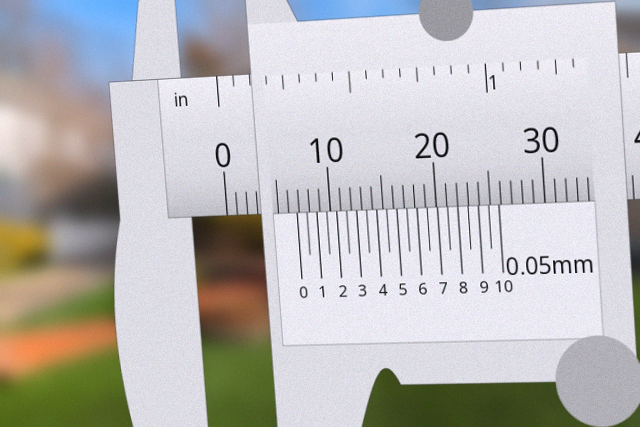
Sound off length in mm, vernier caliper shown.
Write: 6.8 mm
